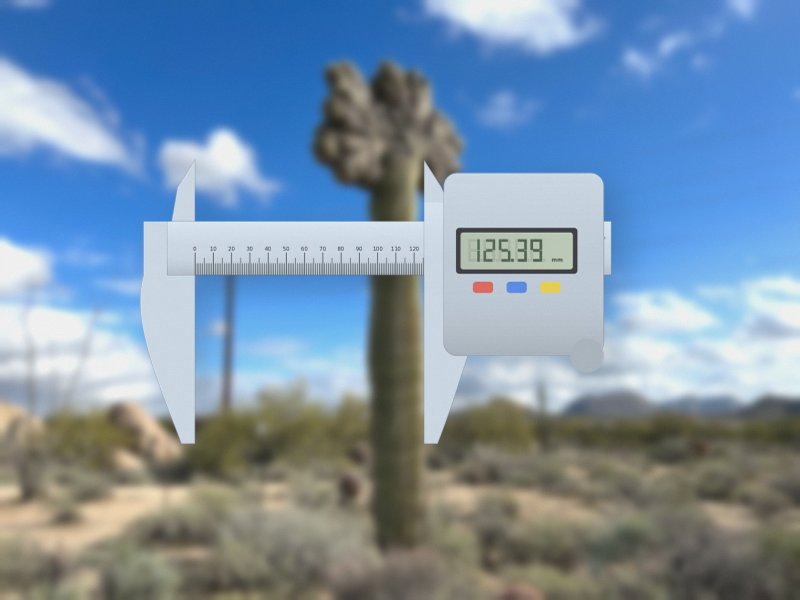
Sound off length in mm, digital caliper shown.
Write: 125.39 mm
